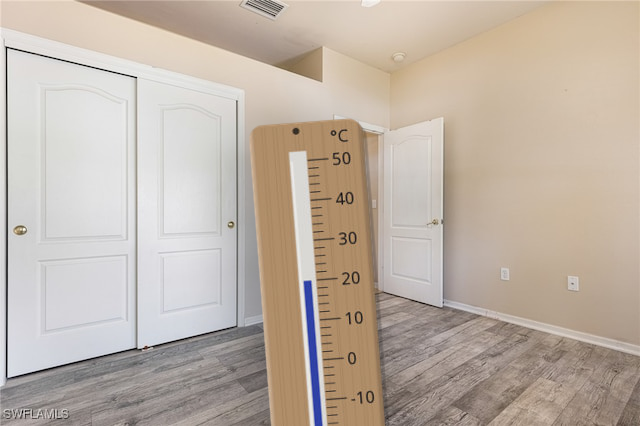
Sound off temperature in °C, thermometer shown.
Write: 20 °C
